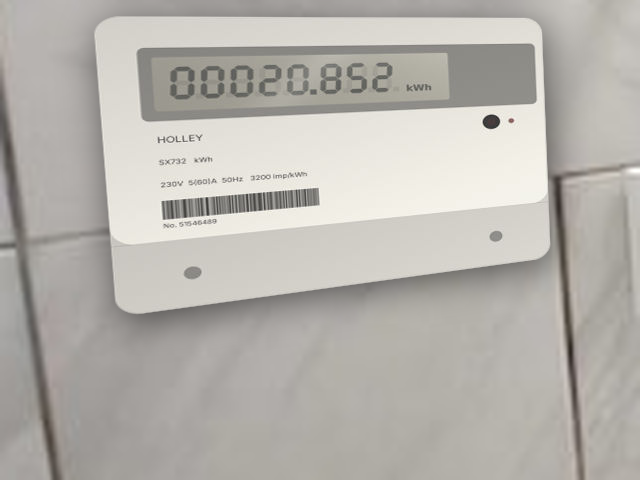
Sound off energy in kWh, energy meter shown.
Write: 20.852 kWh
